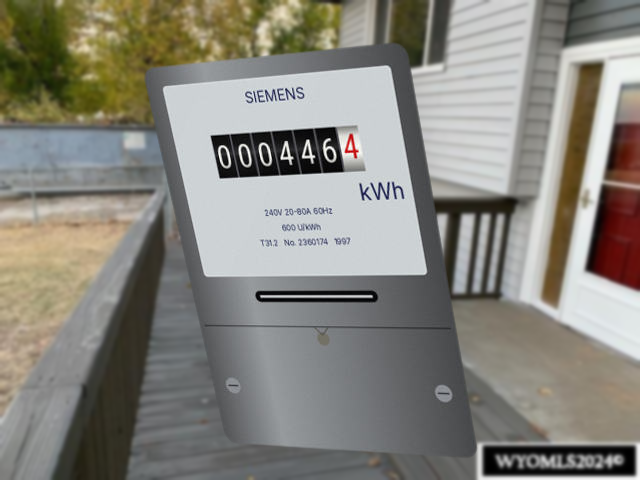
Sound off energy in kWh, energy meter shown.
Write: 446.4 kWh
